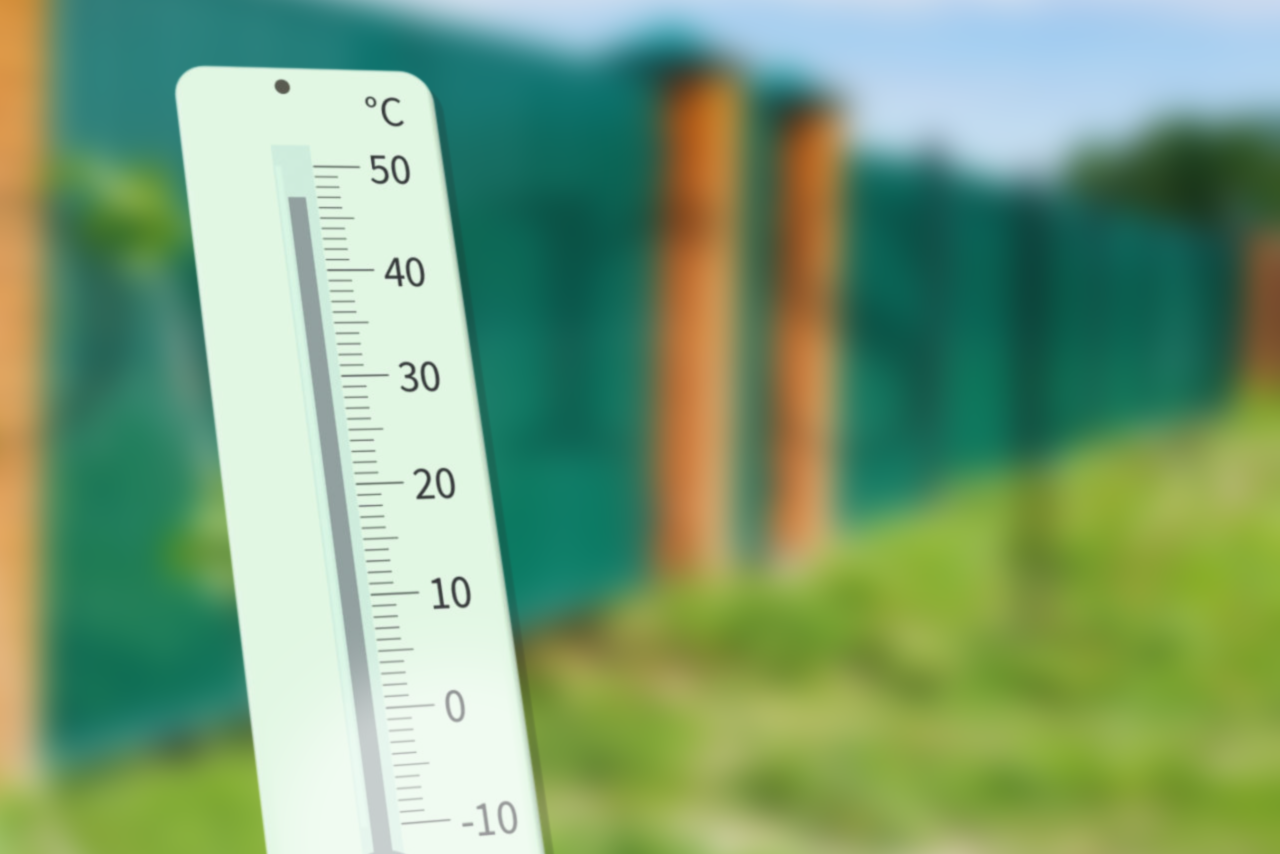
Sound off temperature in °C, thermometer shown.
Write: 47 °C
